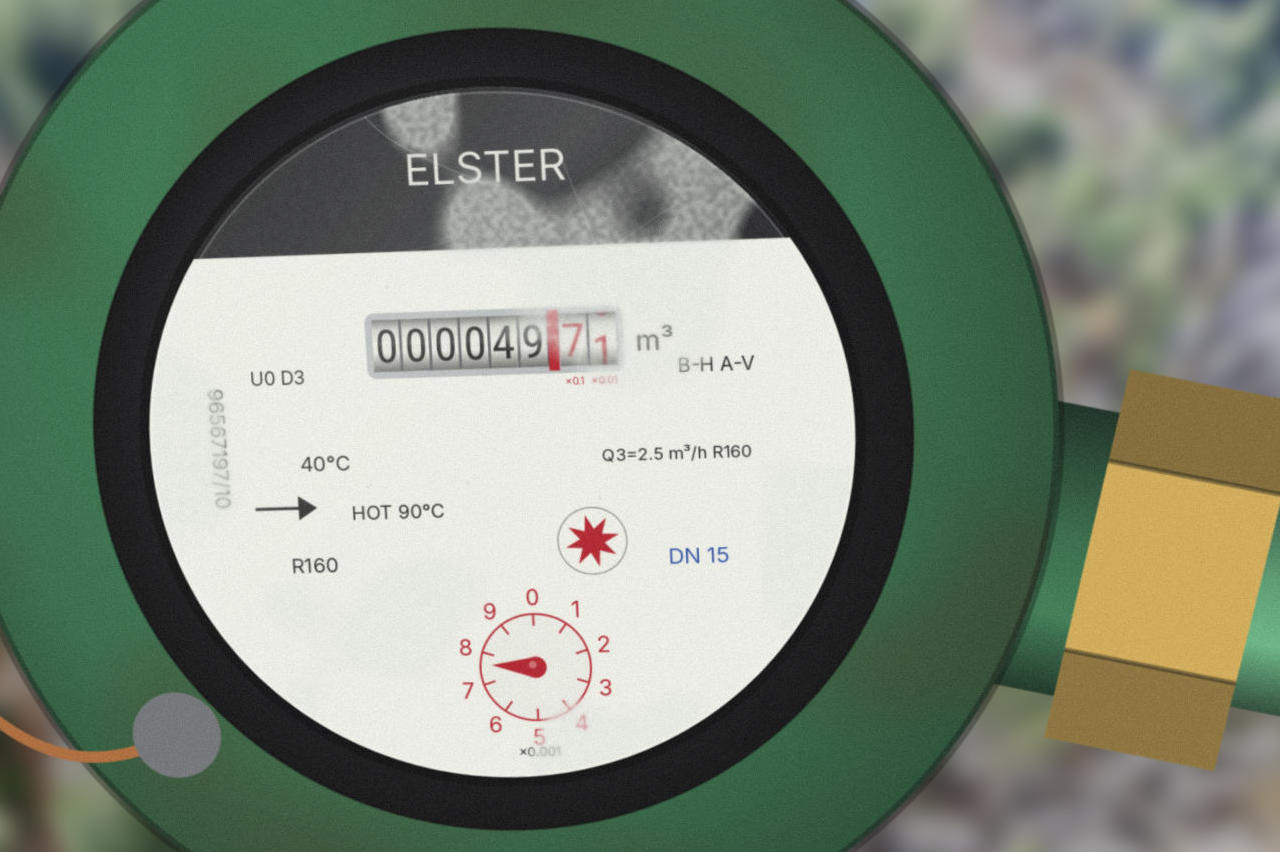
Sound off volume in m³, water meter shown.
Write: 49.707 m³
